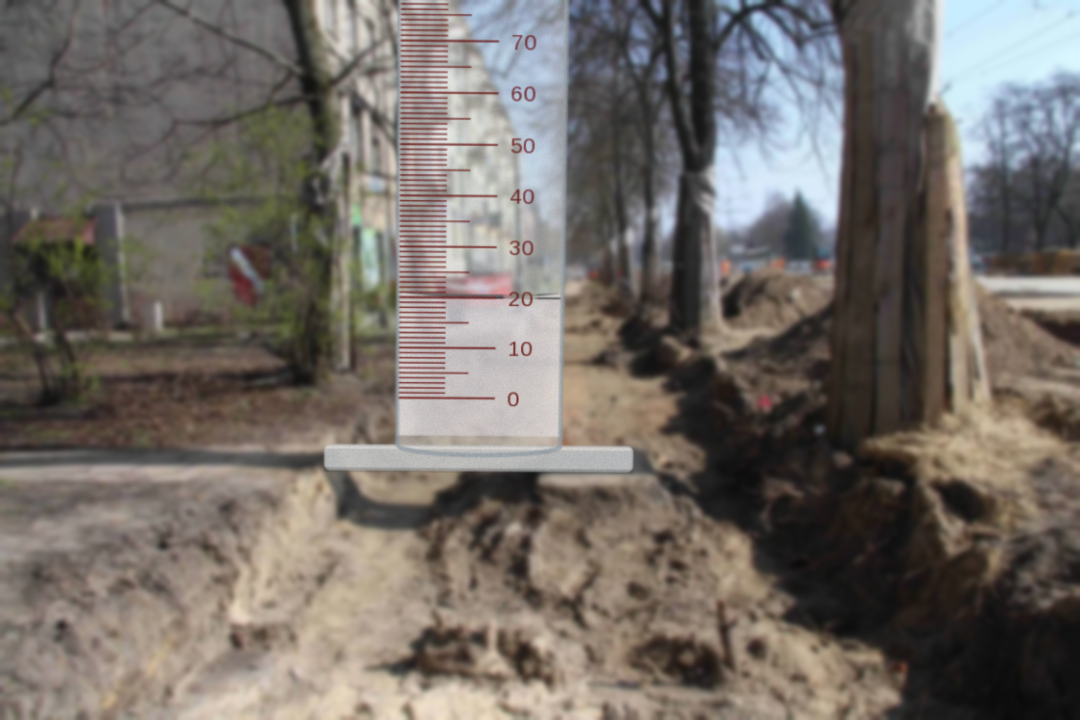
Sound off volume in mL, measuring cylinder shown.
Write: 20 mL
